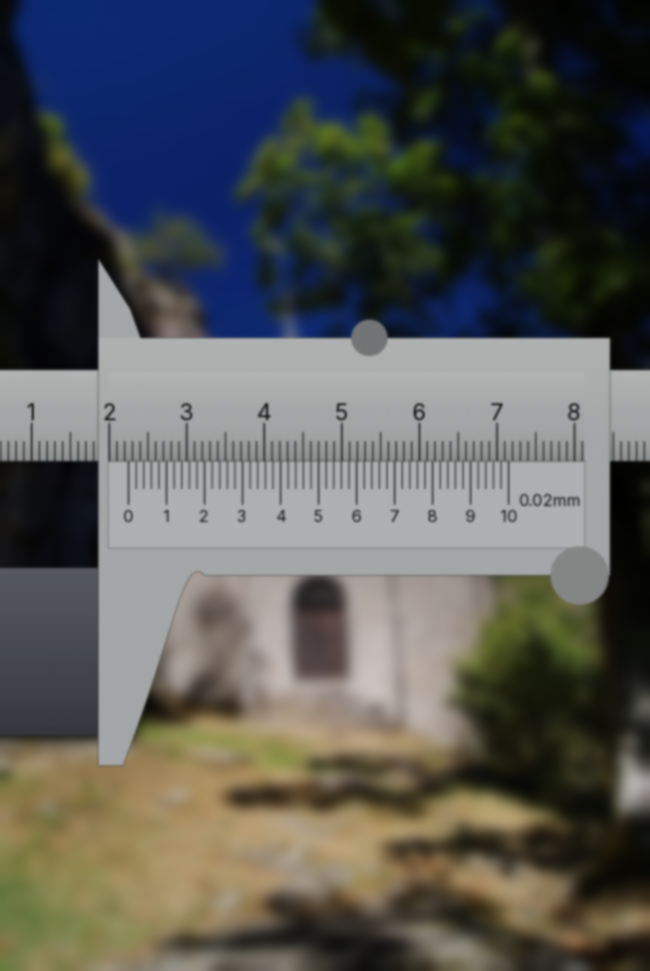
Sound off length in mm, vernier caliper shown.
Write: 22.5 mm
